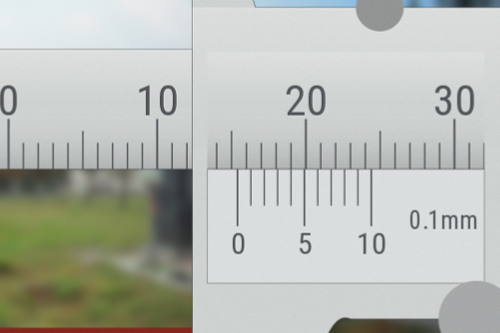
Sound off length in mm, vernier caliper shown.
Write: 15.4 mm
